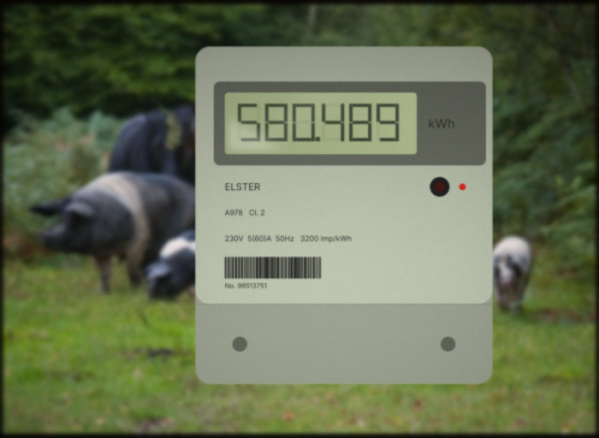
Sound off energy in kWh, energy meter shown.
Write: 580.489 kWh
